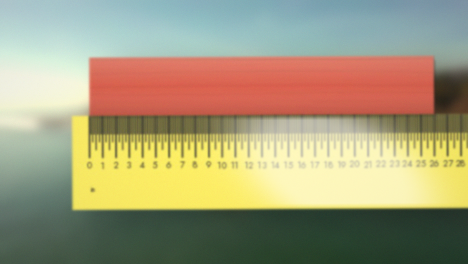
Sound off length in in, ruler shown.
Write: 26 in
